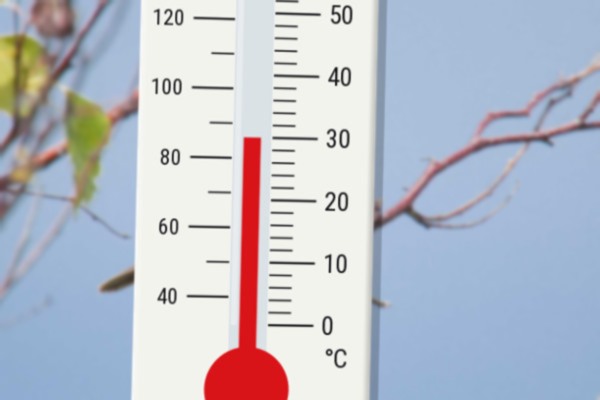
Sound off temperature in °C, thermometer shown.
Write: 30 °C
